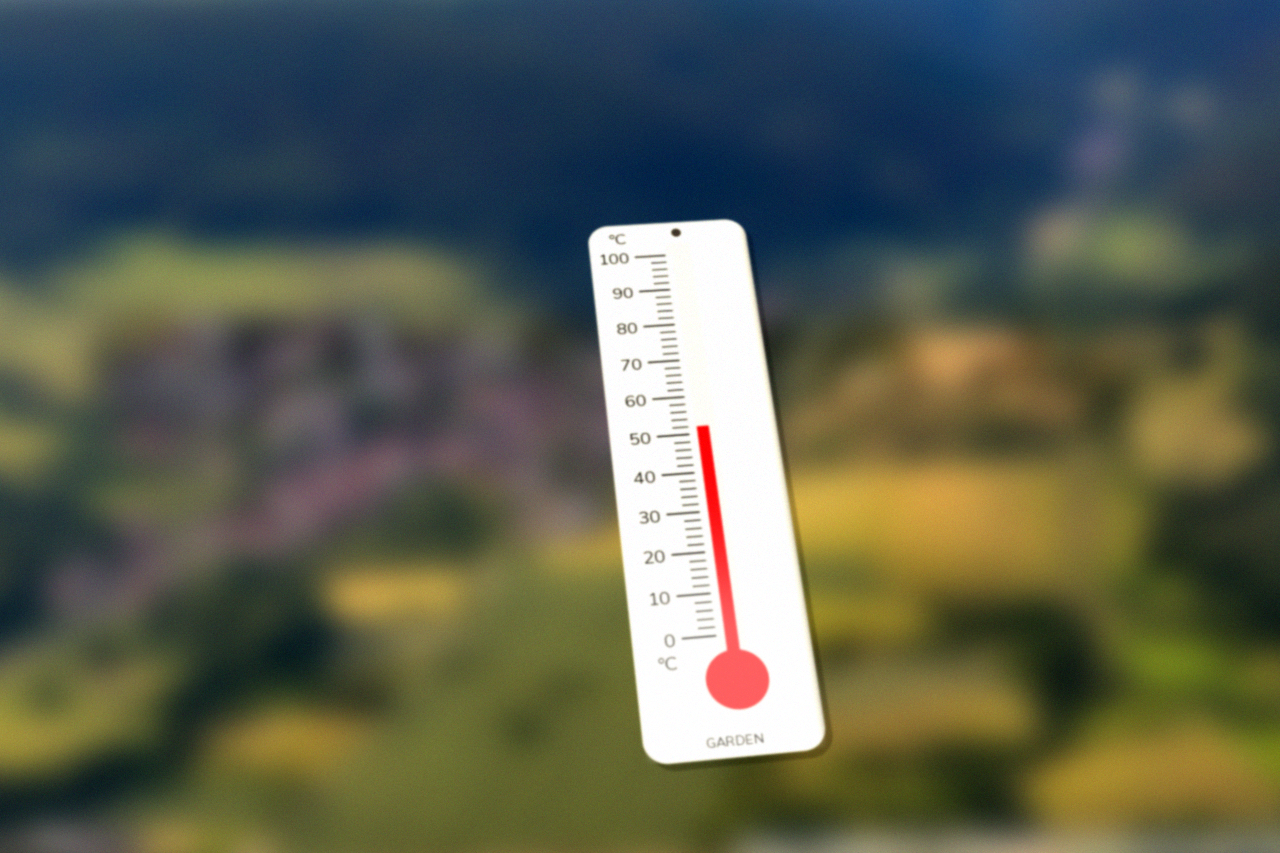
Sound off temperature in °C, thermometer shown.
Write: 52 °C
